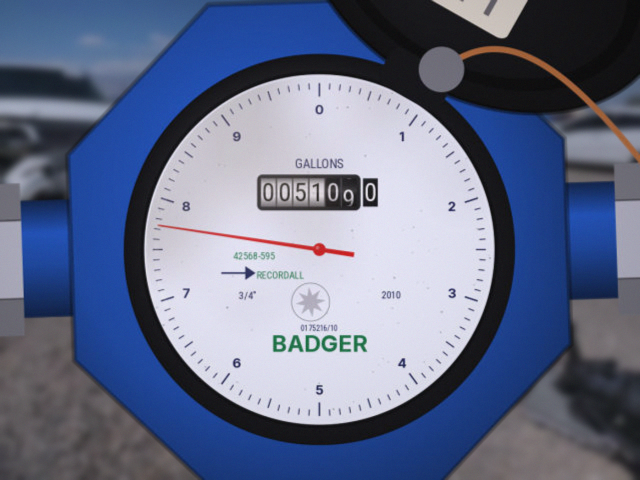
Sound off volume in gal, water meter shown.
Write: 51087.7 gal
